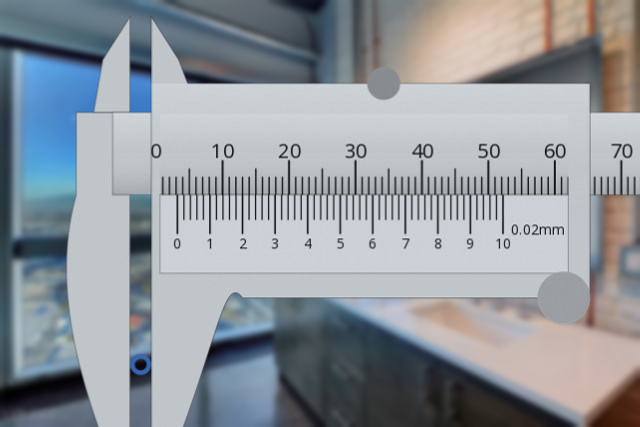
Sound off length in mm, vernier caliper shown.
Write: 3.2 mm
